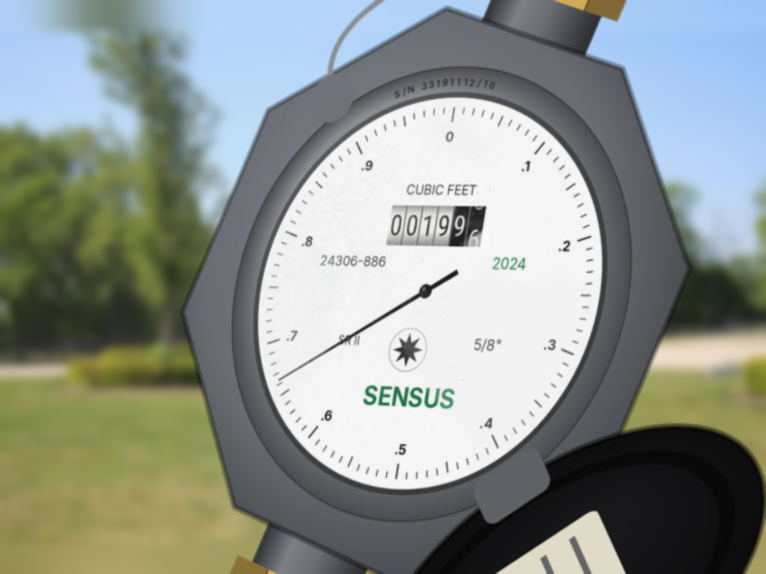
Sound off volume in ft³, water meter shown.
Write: 1995.66 ft³
